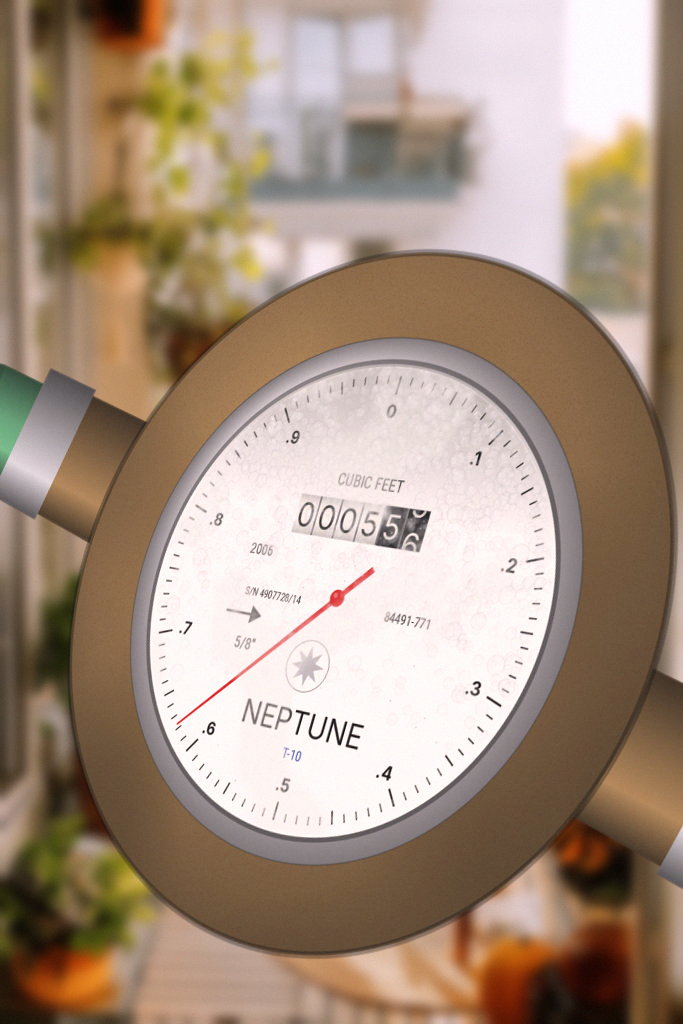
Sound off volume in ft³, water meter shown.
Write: 555.62 ft³
